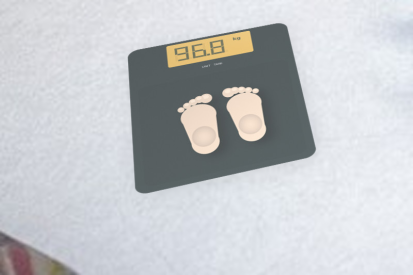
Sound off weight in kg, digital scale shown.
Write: 96.8 kg
